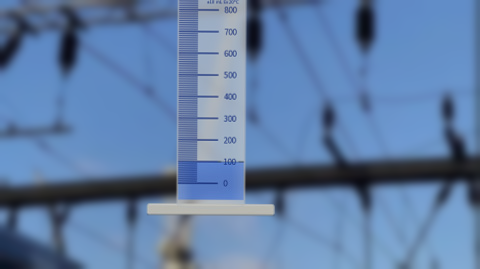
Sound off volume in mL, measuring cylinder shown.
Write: 100 mL
